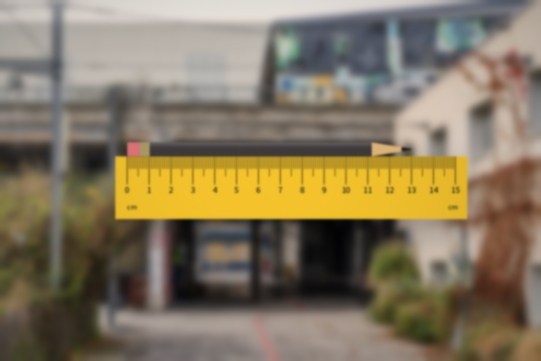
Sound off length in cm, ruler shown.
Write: 13 cm
